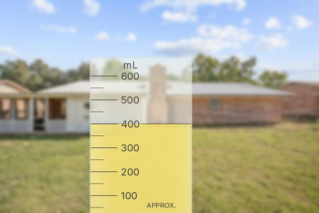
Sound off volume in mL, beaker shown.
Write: 400 mL
